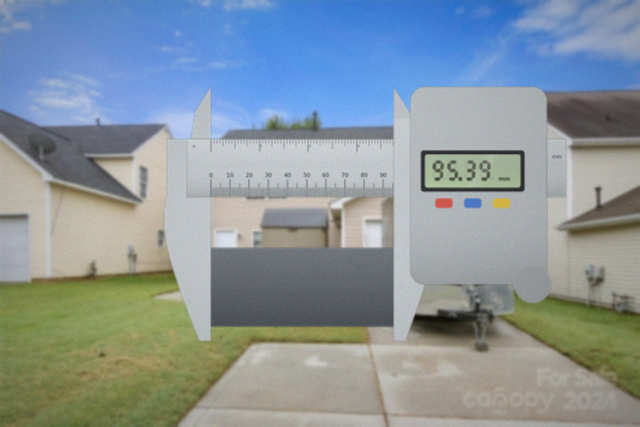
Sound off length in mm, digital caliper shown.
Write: 95.39 mm
